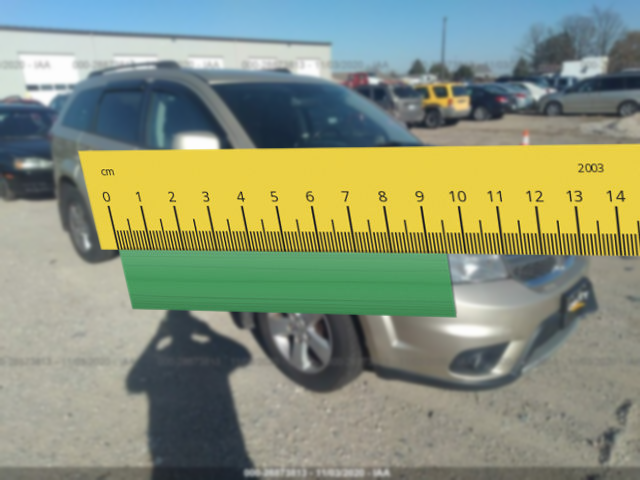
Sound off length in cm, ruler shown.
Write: 9.5 cm
